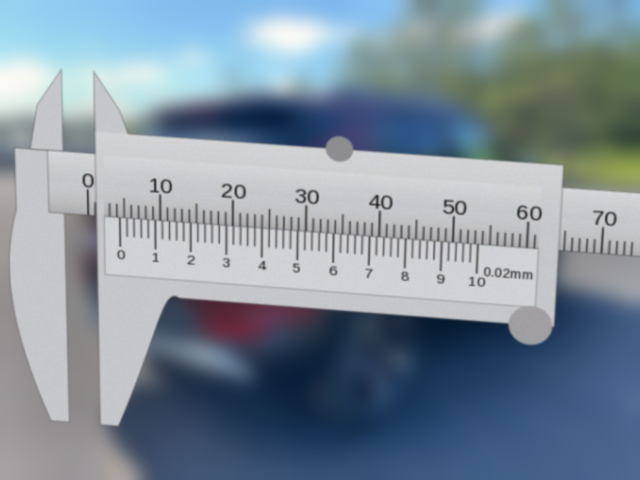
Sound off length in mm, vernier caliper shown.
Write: 4.4 mm
